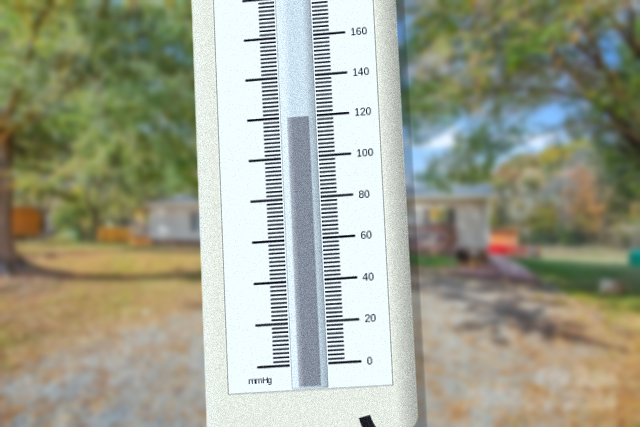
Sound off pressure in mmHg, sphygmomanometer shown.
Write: 120 mmHg
